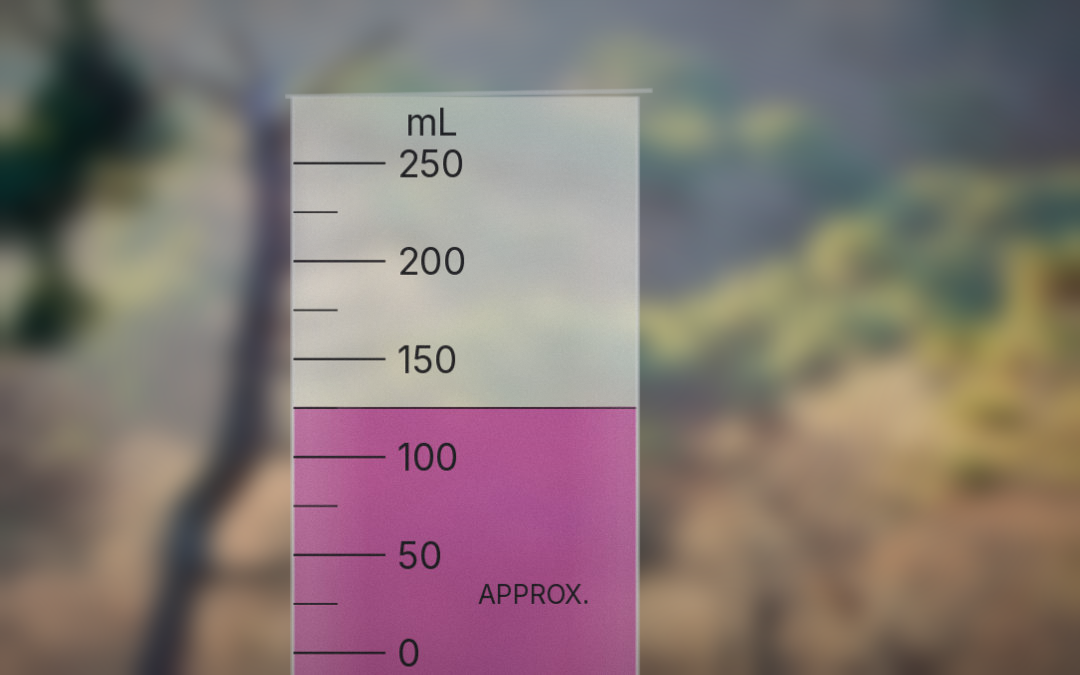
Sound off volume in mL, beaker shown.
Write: 125 mL
